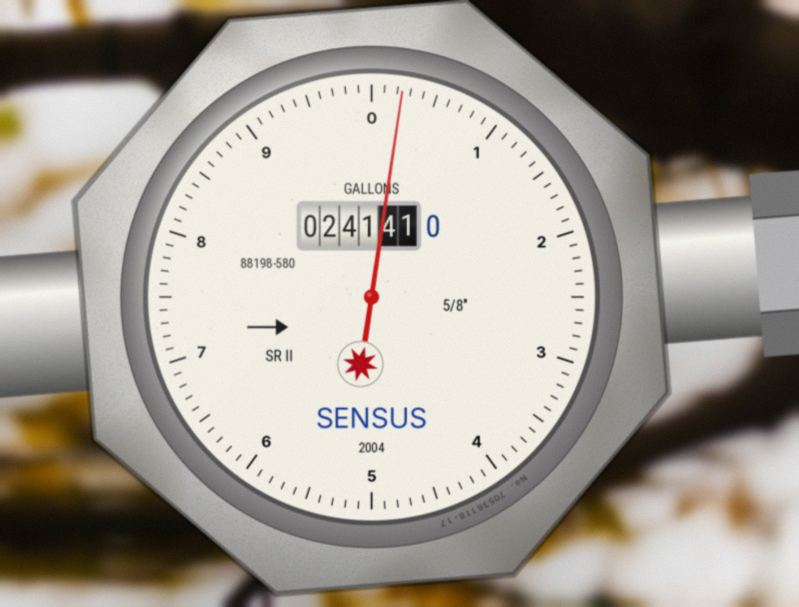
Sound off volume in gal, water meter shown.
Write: 241410.2 gal
